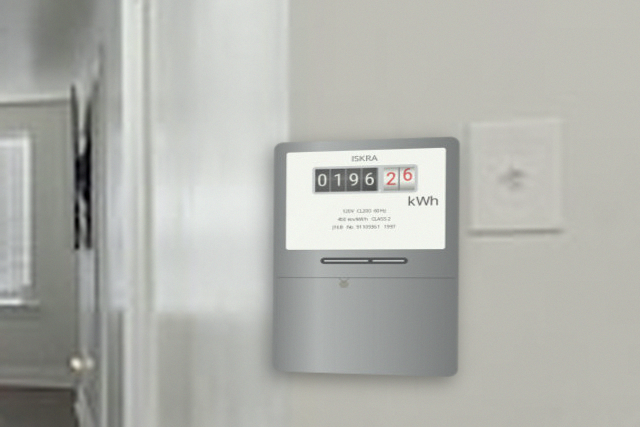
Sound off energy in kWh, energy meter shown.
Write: 196.26 kWh
